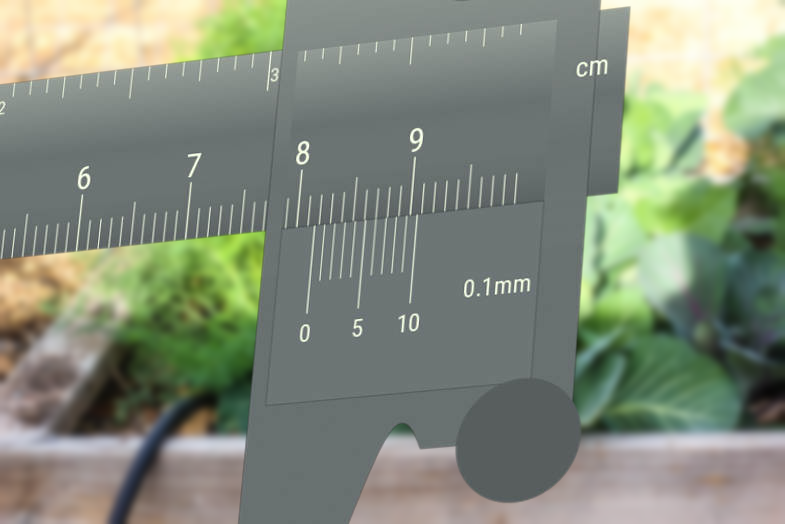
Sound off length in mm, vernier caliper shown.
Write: 81.6 mm
